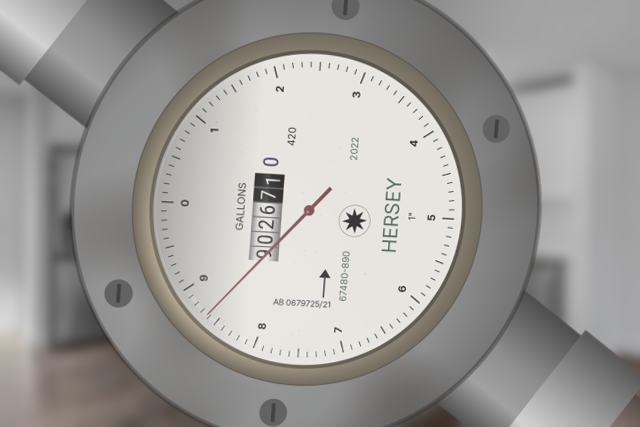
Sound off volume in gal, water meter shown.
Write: 9026708.6 gal
